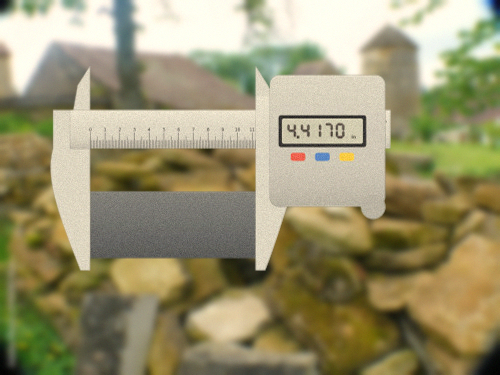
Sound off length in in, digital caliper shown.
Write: 4.4170 in
